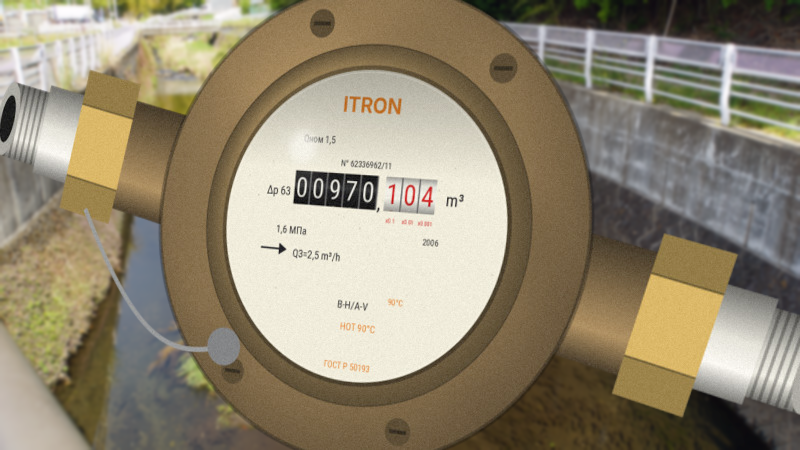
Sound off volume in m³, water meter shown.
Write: 970.104 m³
